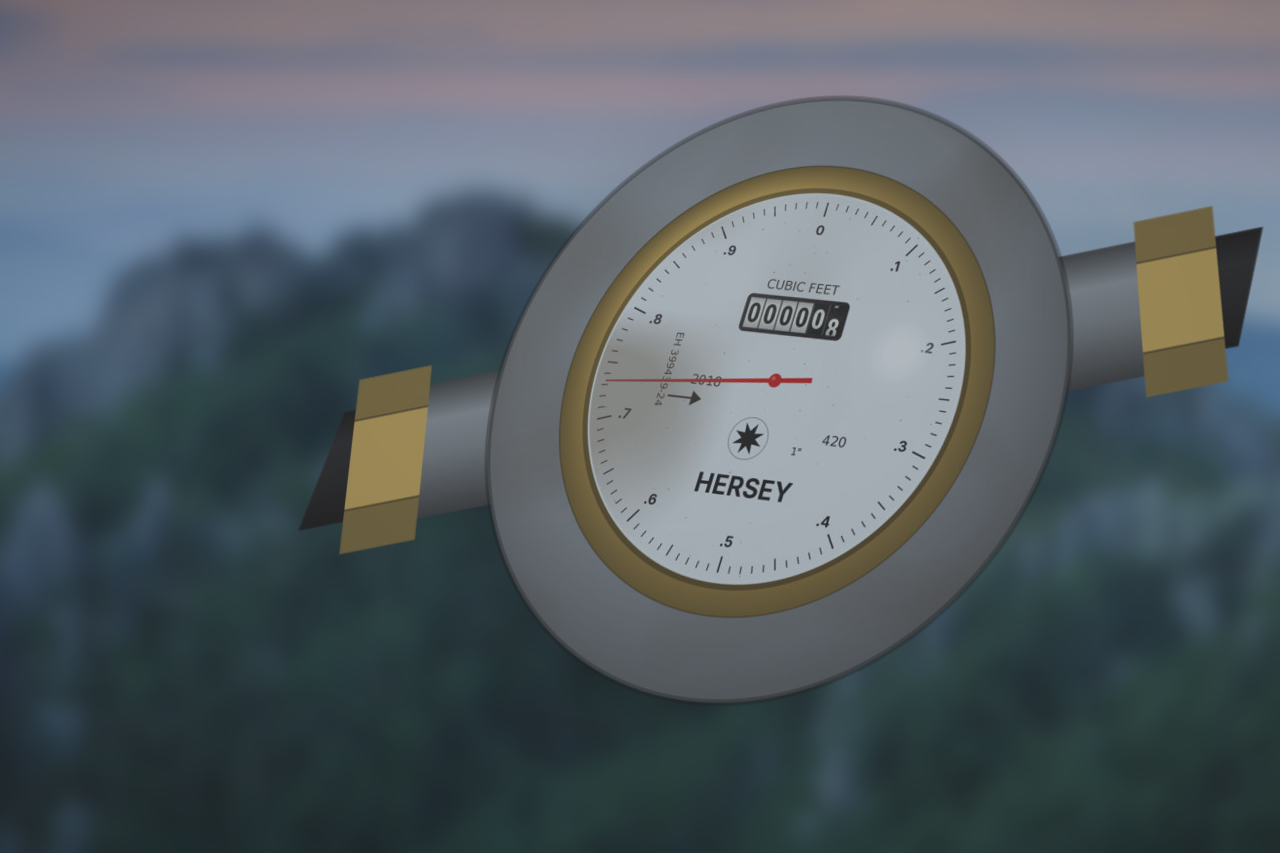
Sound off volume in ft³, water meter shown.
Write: 7.73 ft³
